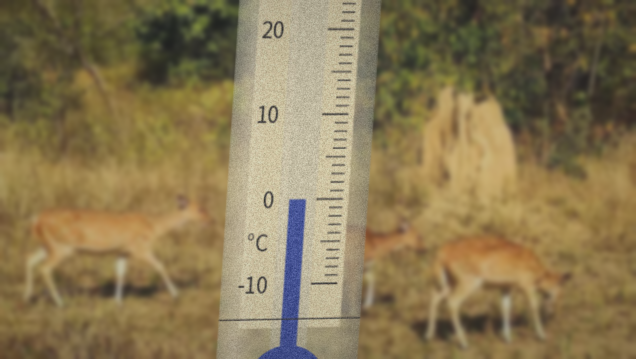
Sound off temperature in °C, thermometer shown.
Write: 0 °C
